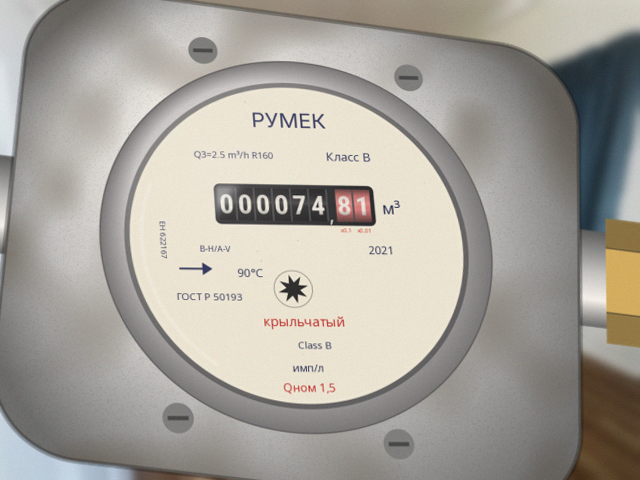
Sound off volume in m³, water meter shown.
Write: 74.81 m³
